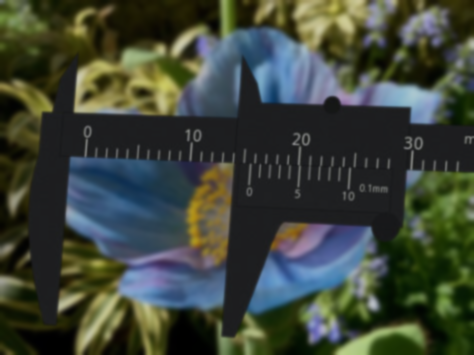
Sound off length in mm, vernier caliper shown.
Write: 15.6 mm
